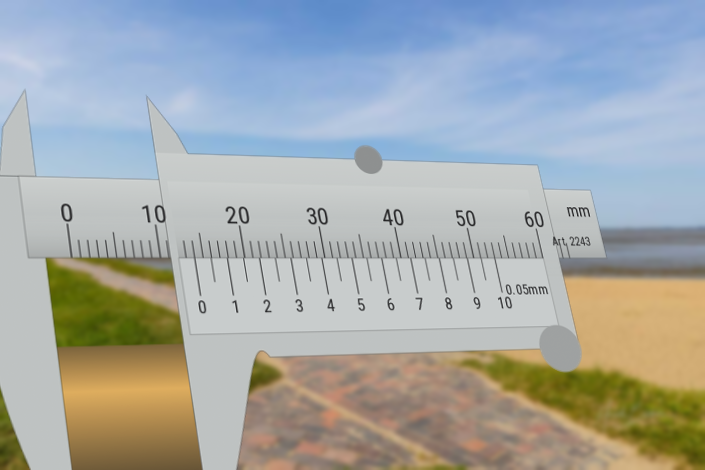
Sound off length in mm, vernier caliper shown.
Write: 14.0 mm
